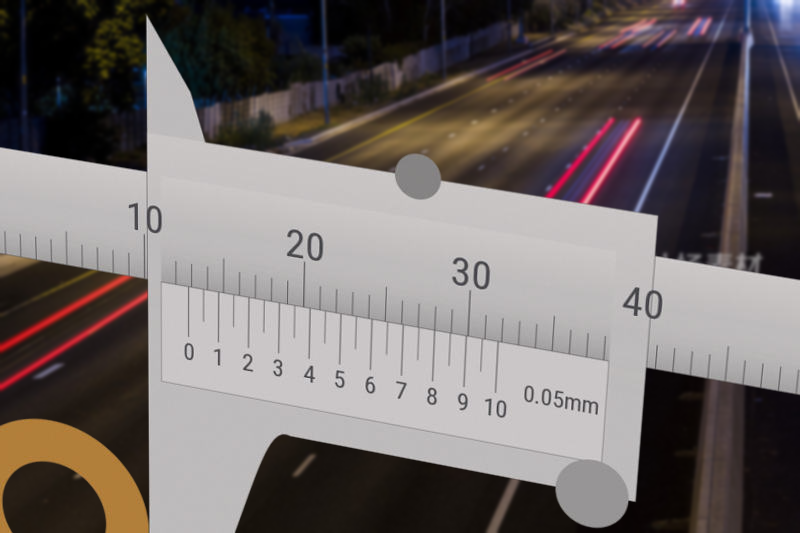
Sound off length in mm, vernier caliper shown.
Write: 12.8 mm
